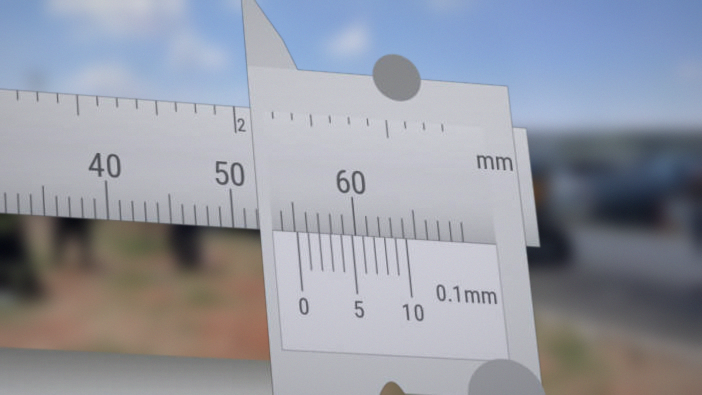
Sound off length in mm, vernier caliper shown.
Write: 55.2 mm
